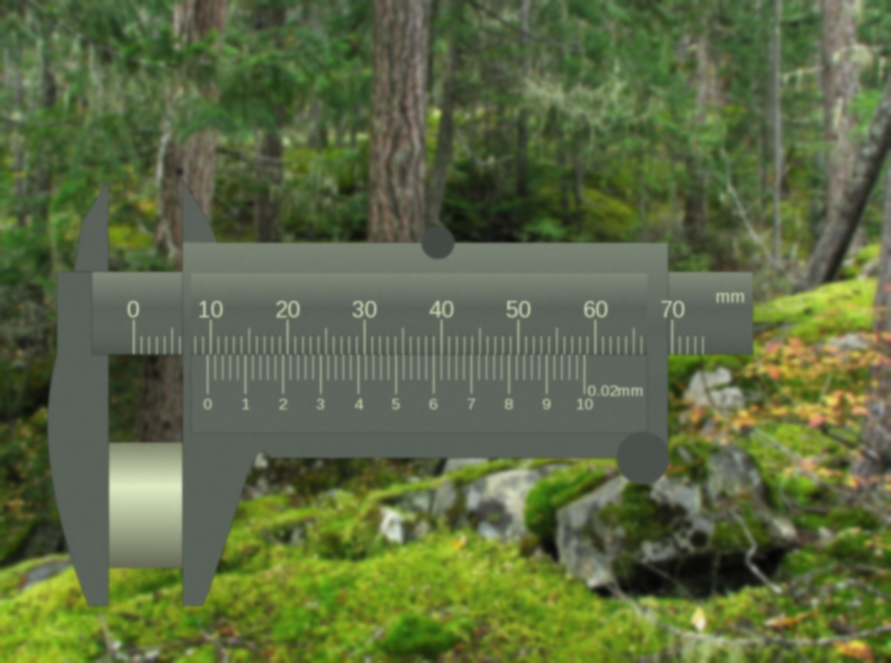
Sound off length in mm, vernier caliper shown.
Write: 9.6 mm
